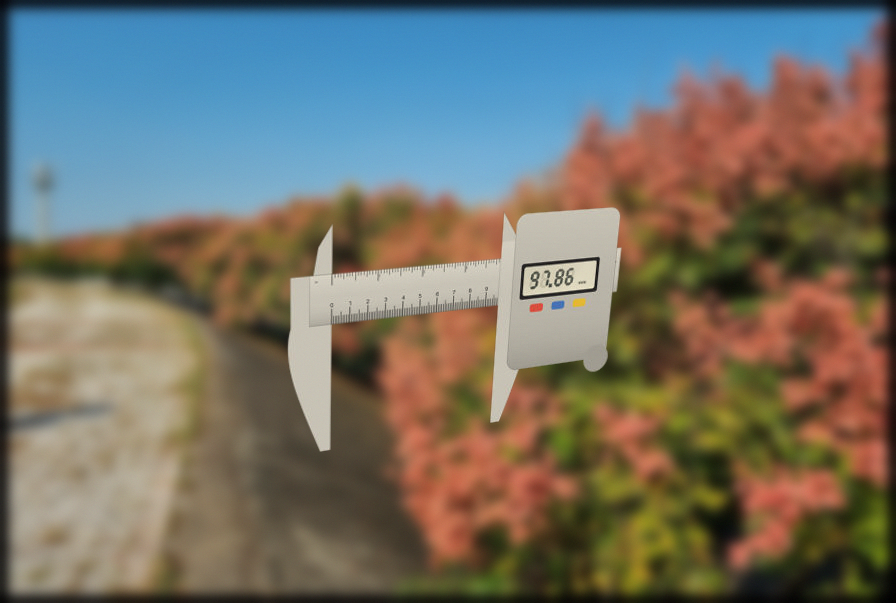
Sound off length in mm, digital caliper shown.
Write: 97.86 mm
